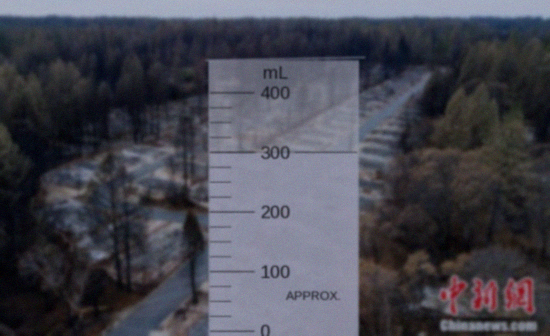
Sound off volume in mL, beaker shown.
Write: 300 mL
